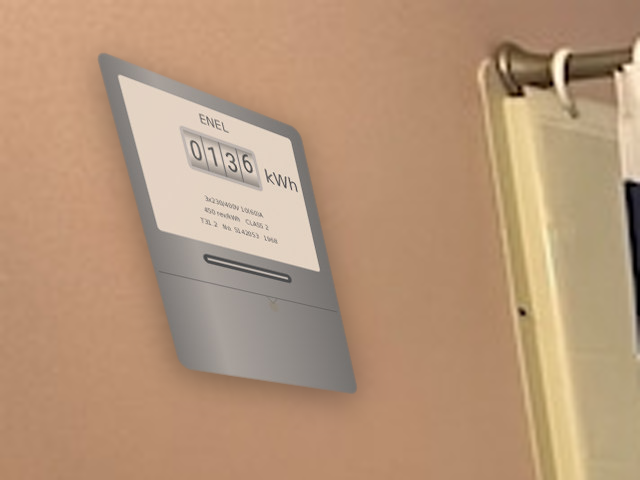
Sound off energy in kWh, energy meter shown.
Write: 136 kWh
